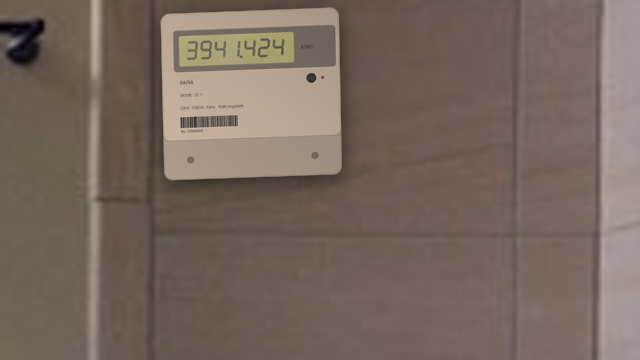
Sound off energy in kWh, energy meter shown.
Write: 3941.424 kWh
